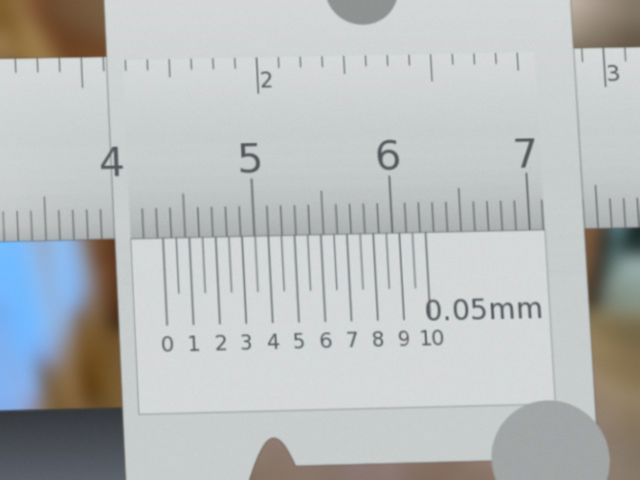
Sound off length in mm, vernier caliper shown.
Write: 43.4 mm
